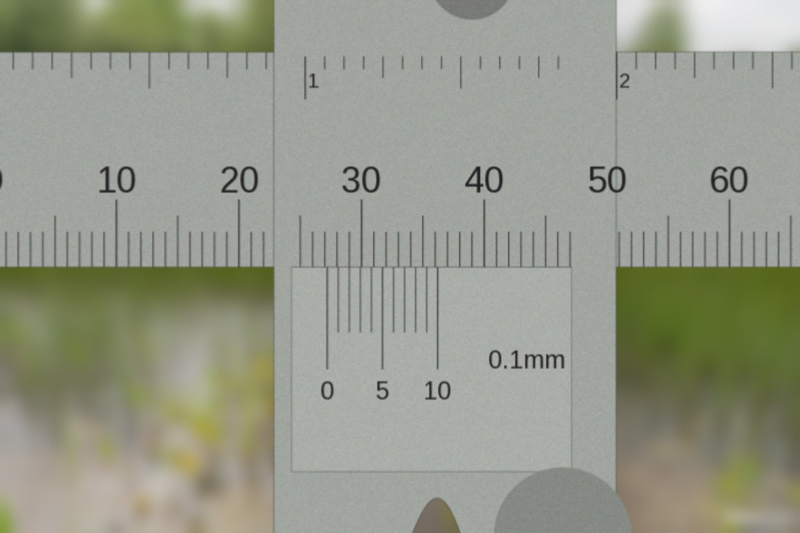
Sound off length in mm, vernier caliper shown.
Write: 27.2 mm
